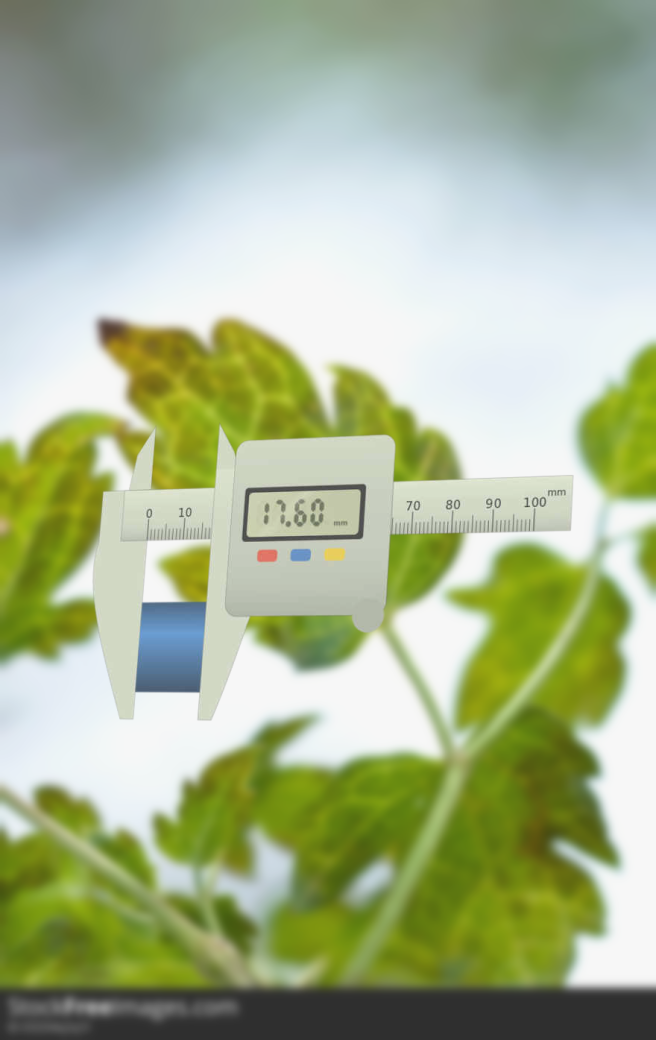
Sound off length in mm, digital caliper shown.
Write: 17.60 mm
